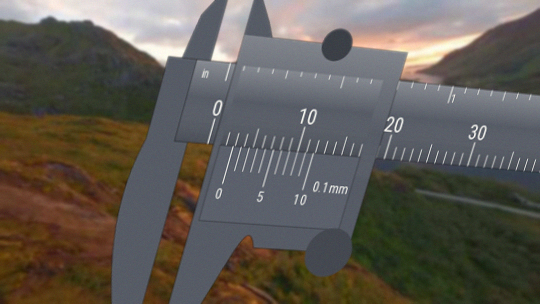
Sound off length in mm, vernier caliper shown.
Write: 2.8 mm
